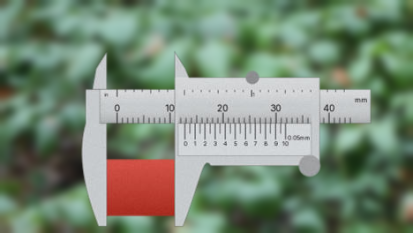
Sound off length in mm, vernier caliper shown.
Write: 12.8 mm
